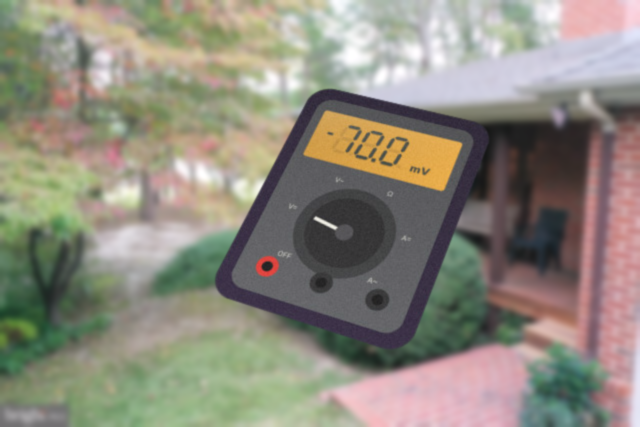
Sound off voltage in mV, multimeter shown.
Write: -70.0 mV
